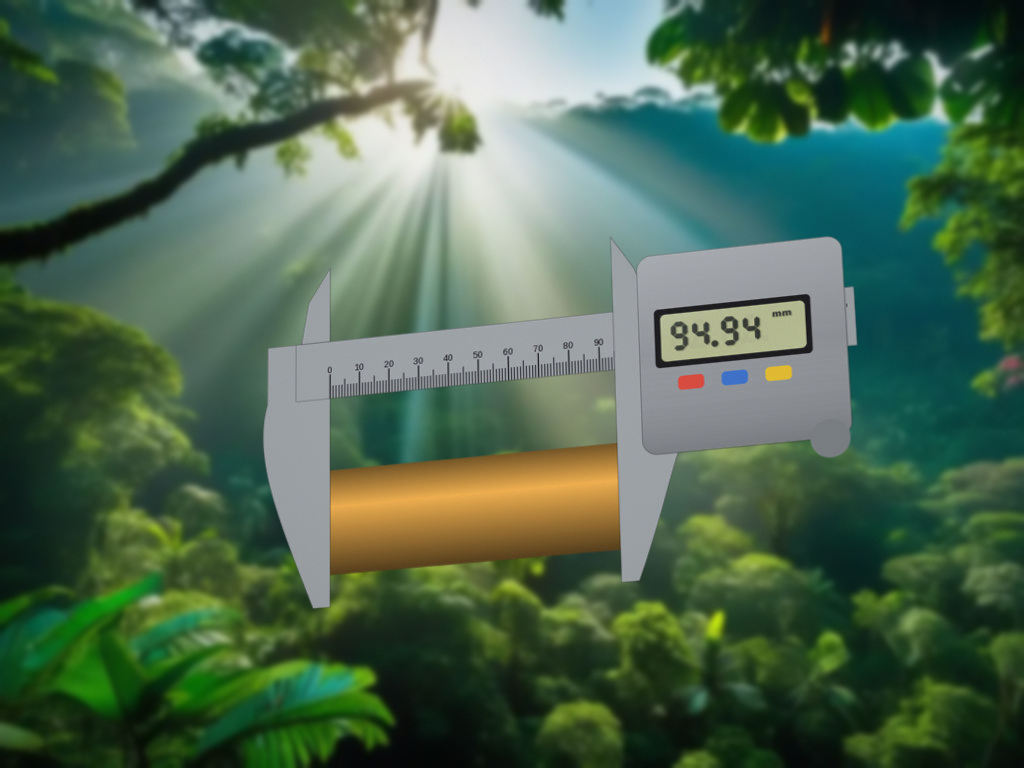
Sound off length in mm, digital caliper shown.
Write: 94.94 mm
